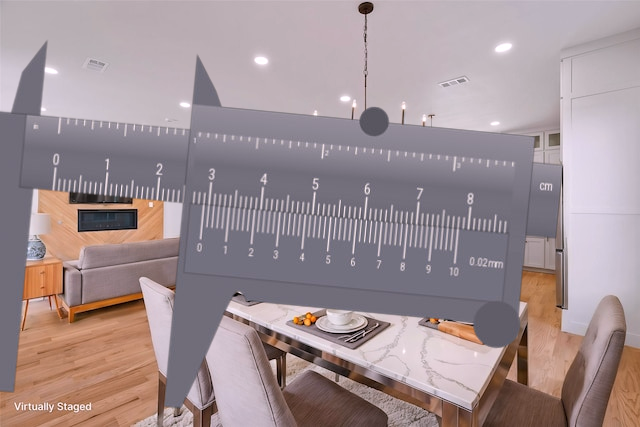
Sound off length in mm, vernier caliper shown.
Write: 29.0 mm
